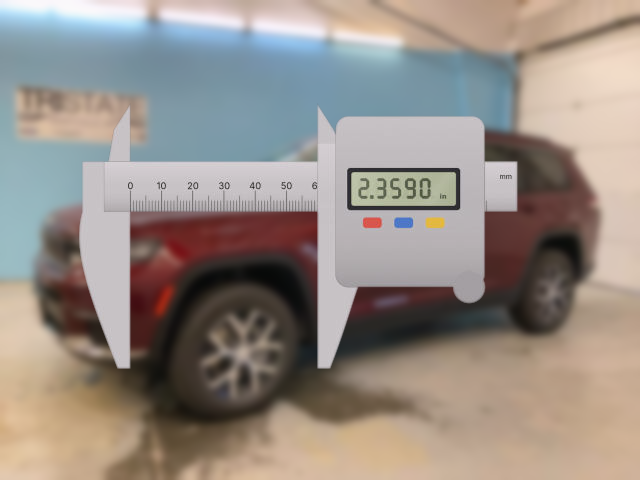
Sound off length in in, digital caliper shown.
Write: 2.3590 in
